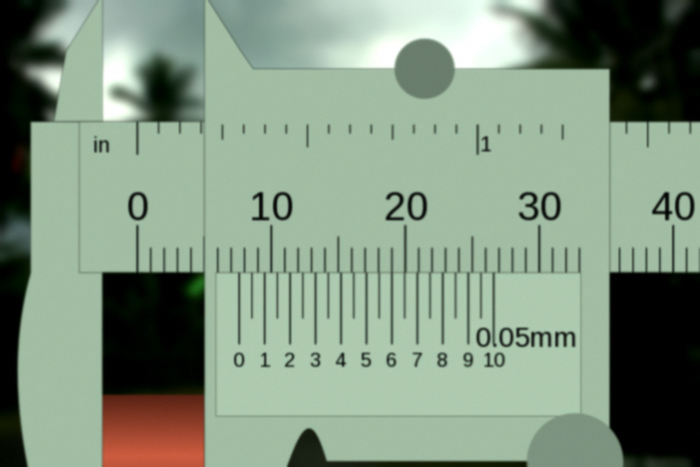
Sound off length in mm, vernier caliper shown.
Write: 7.6 mm
